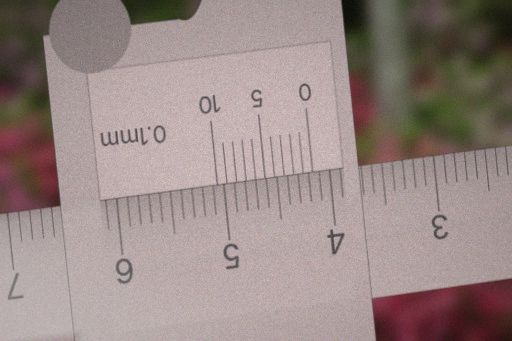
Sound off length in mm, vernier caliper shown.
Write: 41.6 mm
